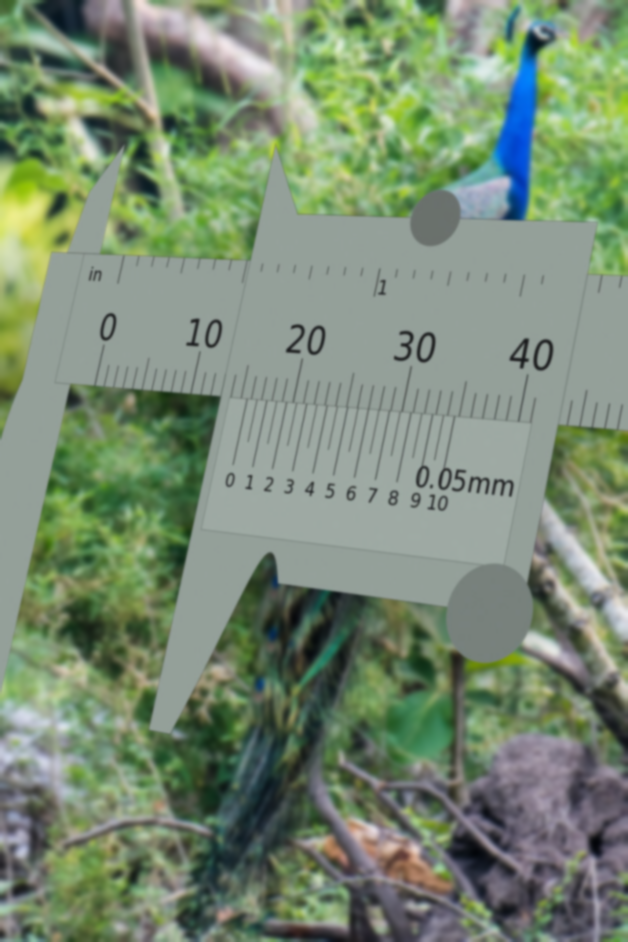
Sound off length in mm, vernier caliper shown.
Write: 15.6 mm
